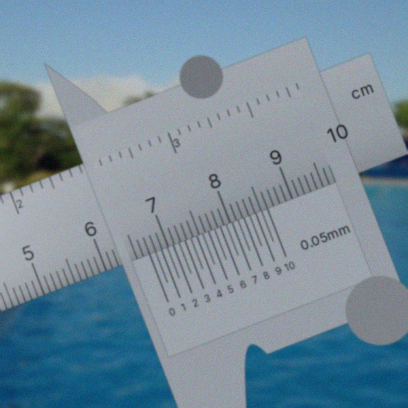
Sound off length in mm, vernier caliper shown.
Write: 67.0 mm
